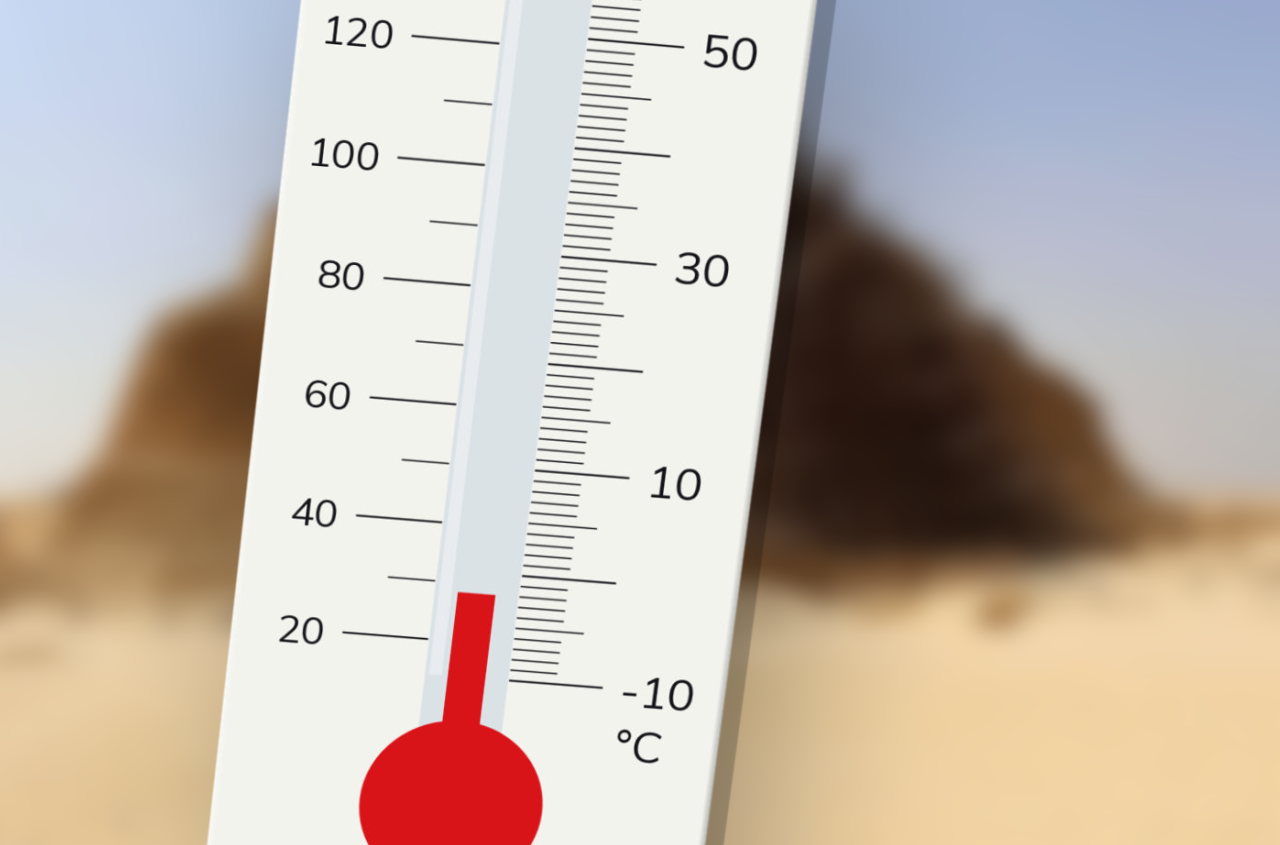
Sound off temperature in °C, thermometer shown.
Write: -2 °C
